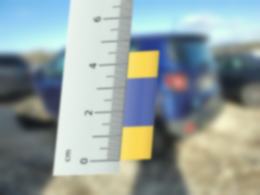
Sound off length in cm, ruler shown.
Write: 4.5 cm
